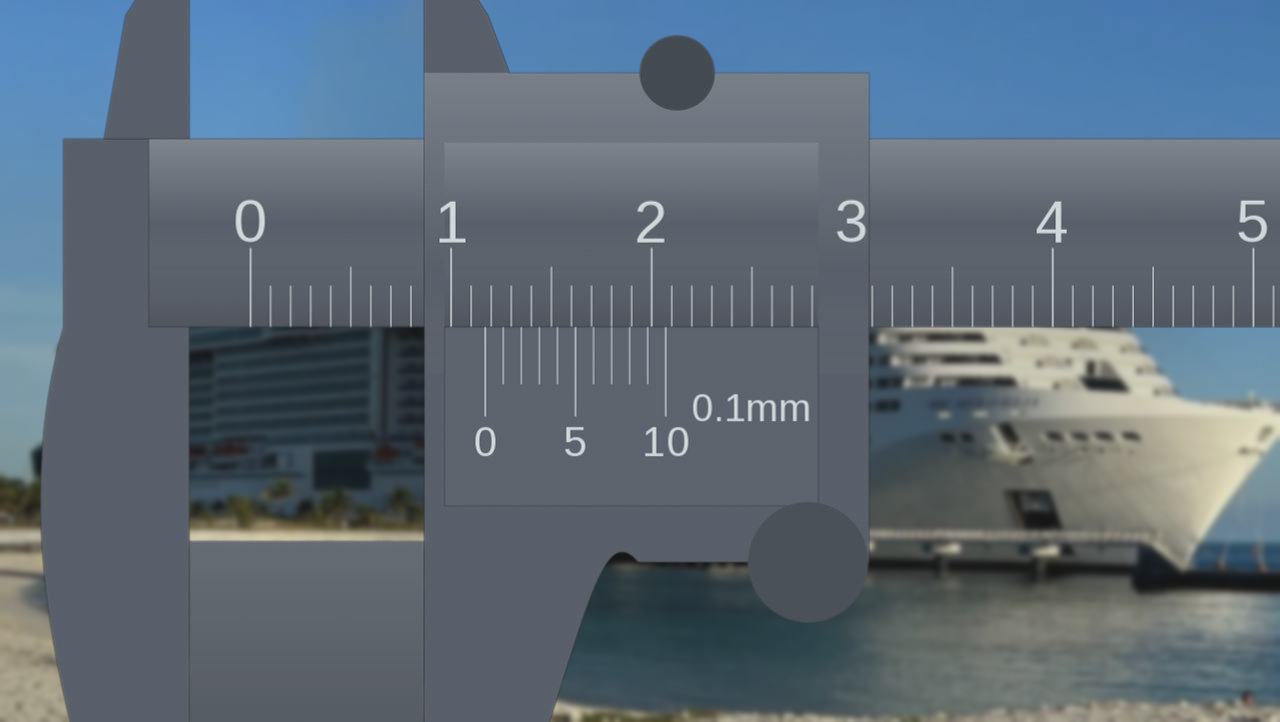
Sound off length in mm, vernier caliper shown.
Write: 11.7 mm
